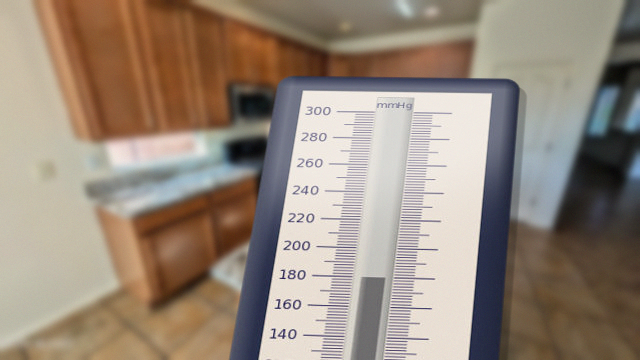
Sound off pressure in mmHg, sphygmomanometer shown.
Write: 180 mmHg
